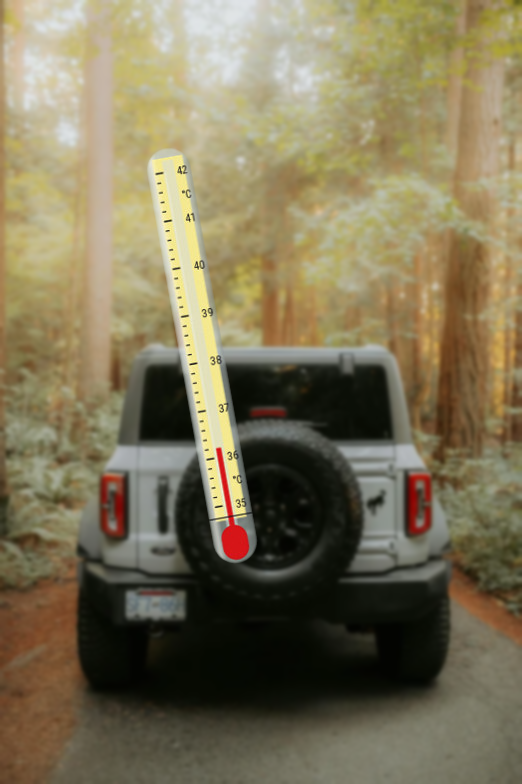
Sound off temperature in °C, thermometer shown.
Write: 36.2 °C
